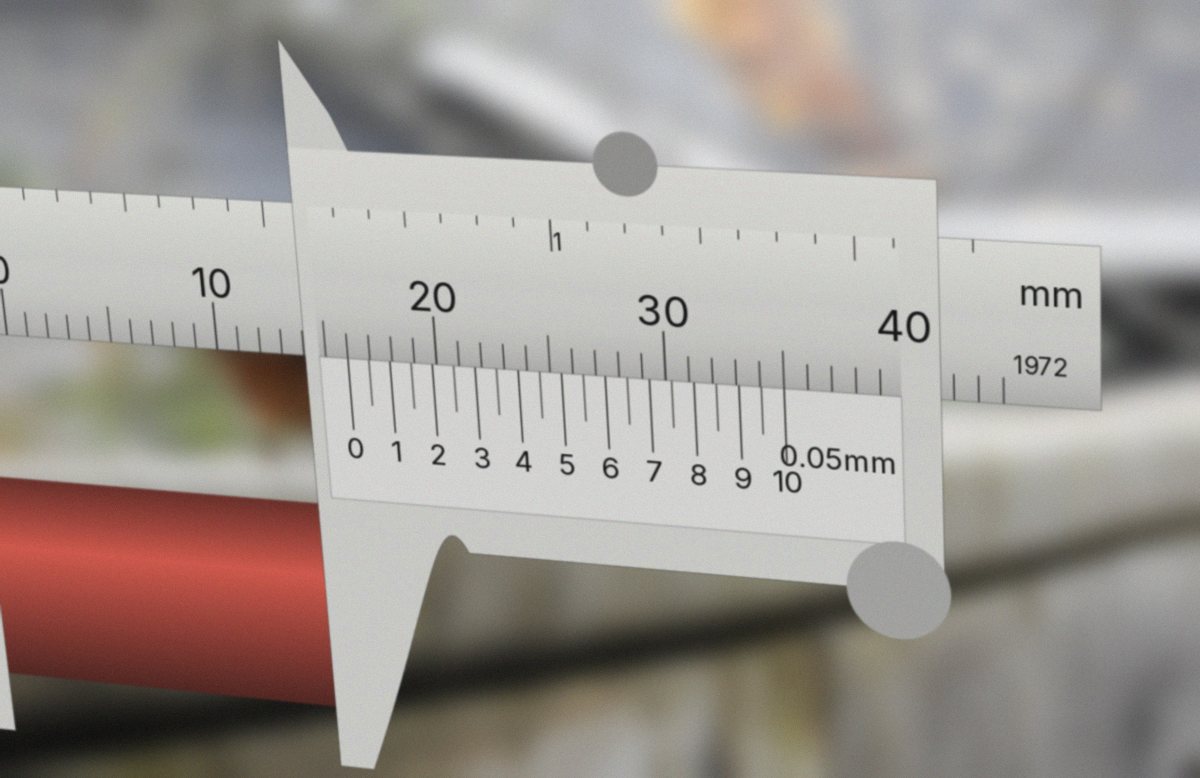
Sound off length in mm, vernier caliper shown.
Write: 16.0 mm
